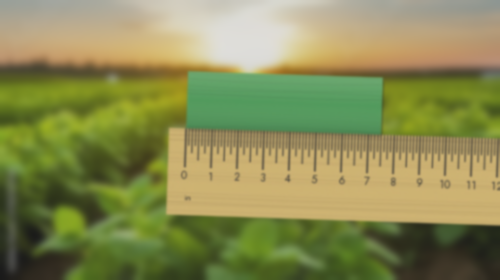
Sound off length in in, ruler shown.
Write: 7.5 in
